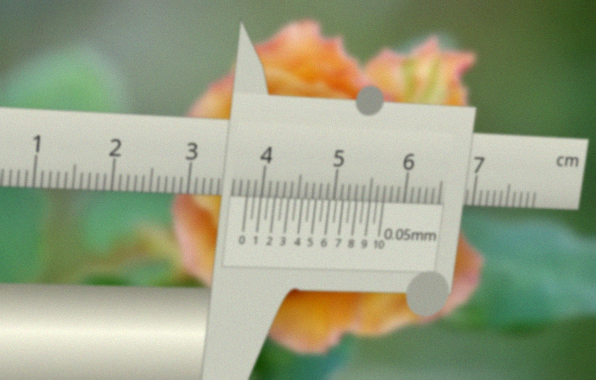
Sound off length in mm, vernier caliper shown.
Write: 38.0 mm
